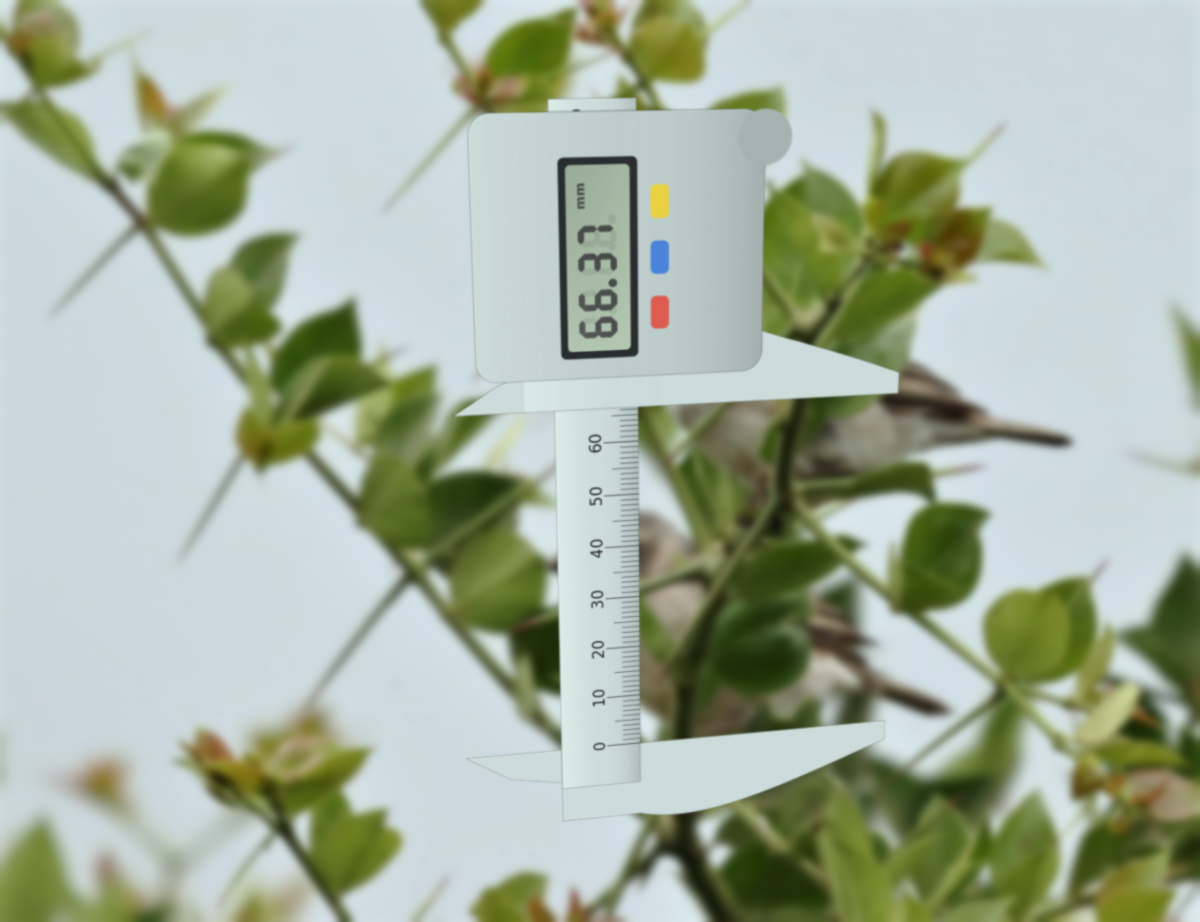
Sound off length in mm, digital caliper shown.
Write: 66.37 mm
